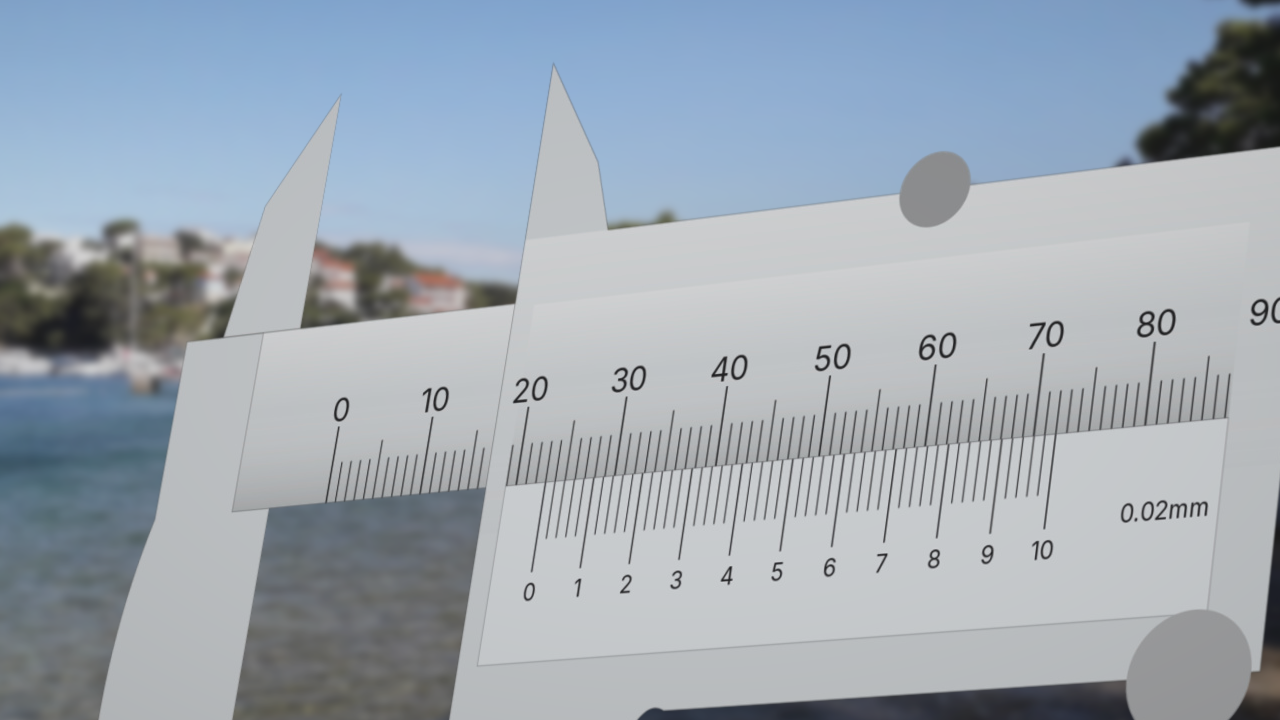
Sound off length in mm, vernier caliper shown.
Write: 23.0 mm
